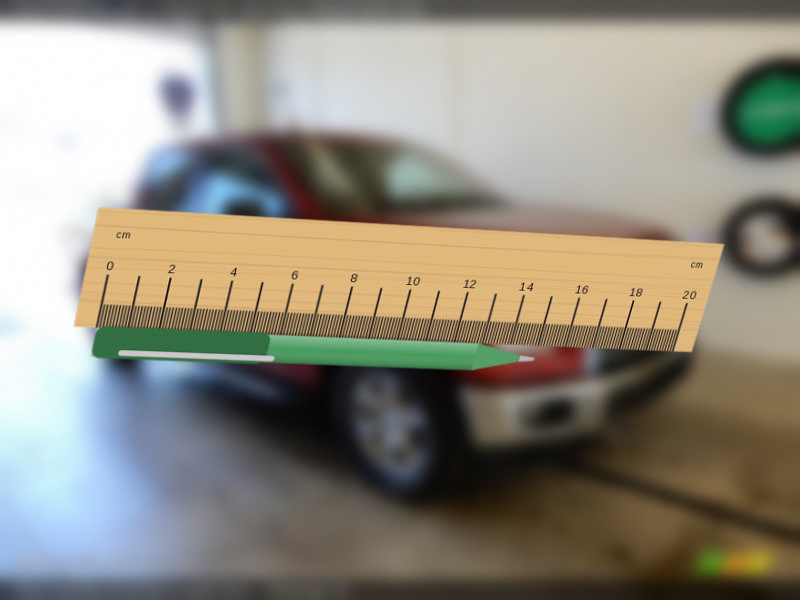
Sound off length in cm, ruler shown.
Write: 15 cm
